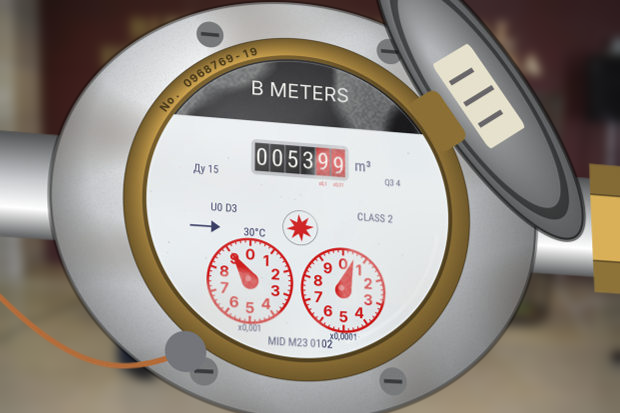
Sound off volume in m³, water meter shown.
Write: 53.9890 m³
